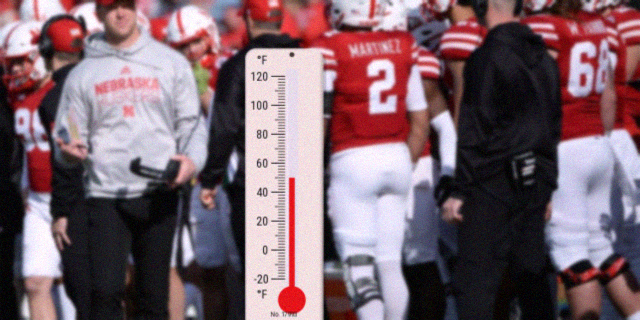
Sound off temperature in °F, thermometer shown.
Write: 50 °F
